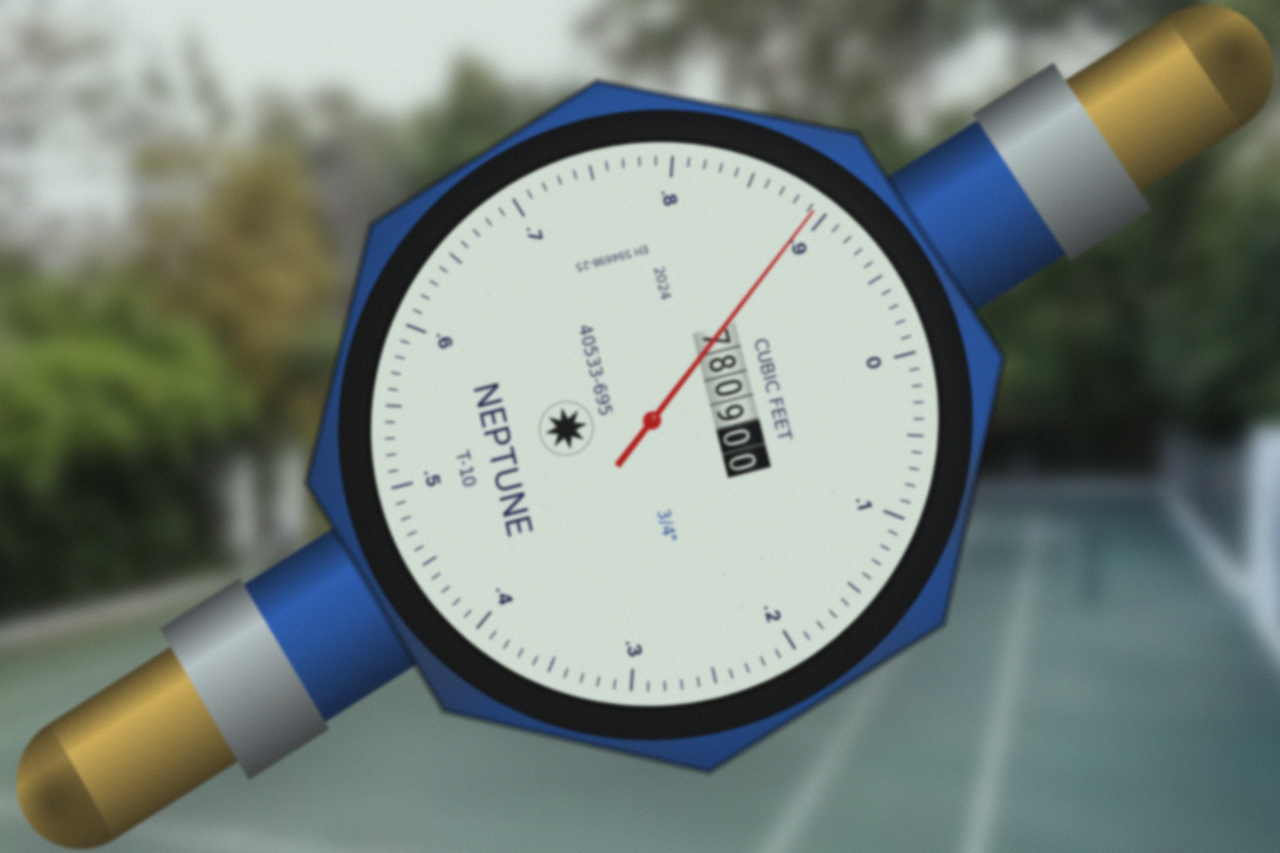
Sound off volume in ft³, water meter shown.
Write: 780899.89 ft³
